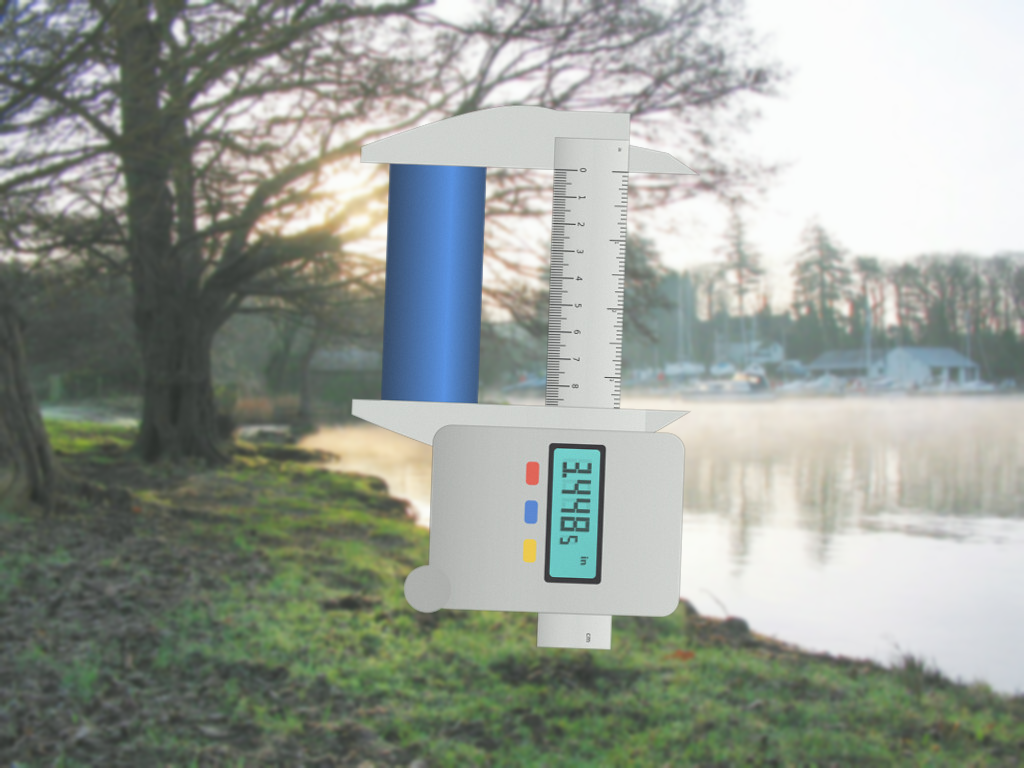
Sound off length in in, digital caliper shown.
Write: 3.4485 in
